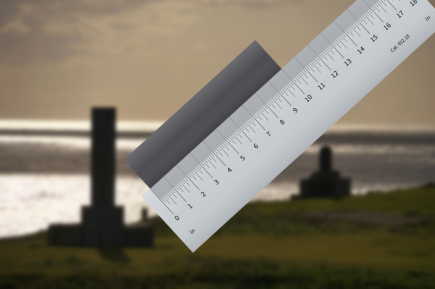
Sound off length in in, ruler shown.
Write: 10 in
